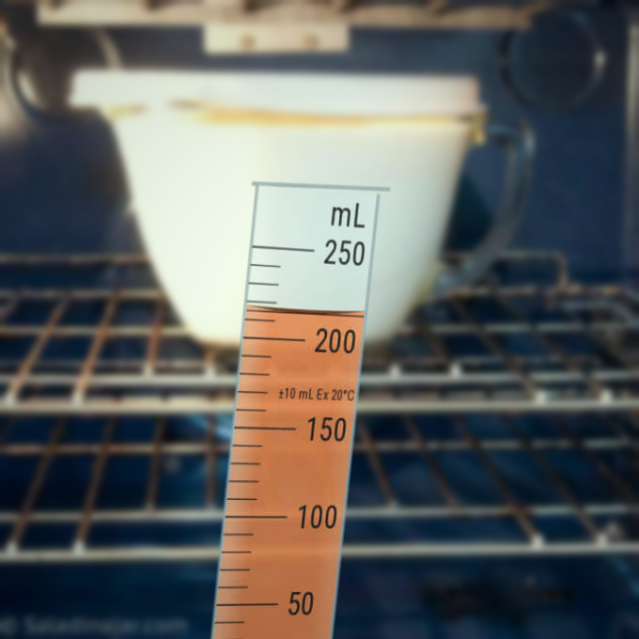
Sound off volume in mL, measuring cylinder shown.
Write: 215 mL
